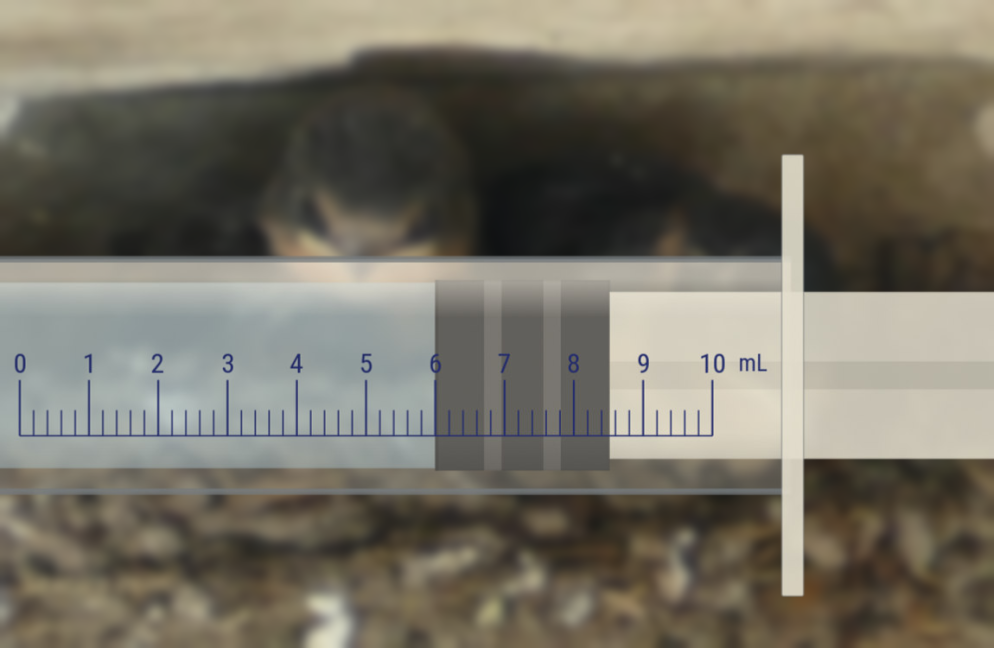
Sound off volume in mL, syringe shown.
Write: 6 mL
